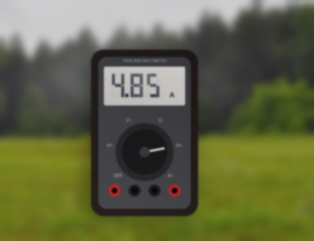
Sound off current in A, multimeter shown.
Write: 4.85 A
